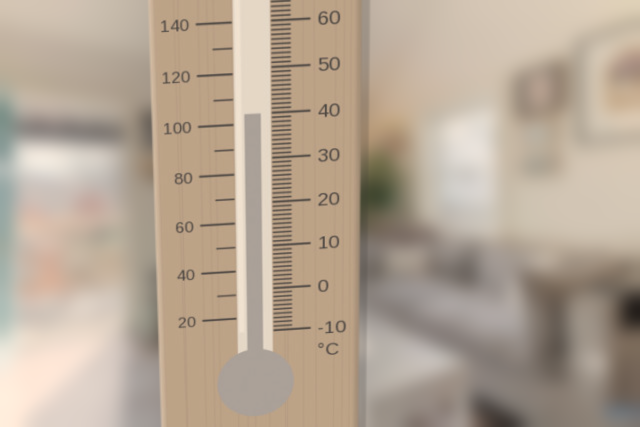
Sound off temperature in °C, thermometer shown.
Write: 40 °C
